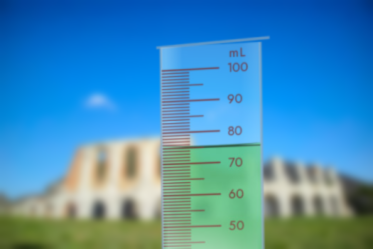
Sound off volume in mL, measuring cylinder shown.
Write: 75 mL
